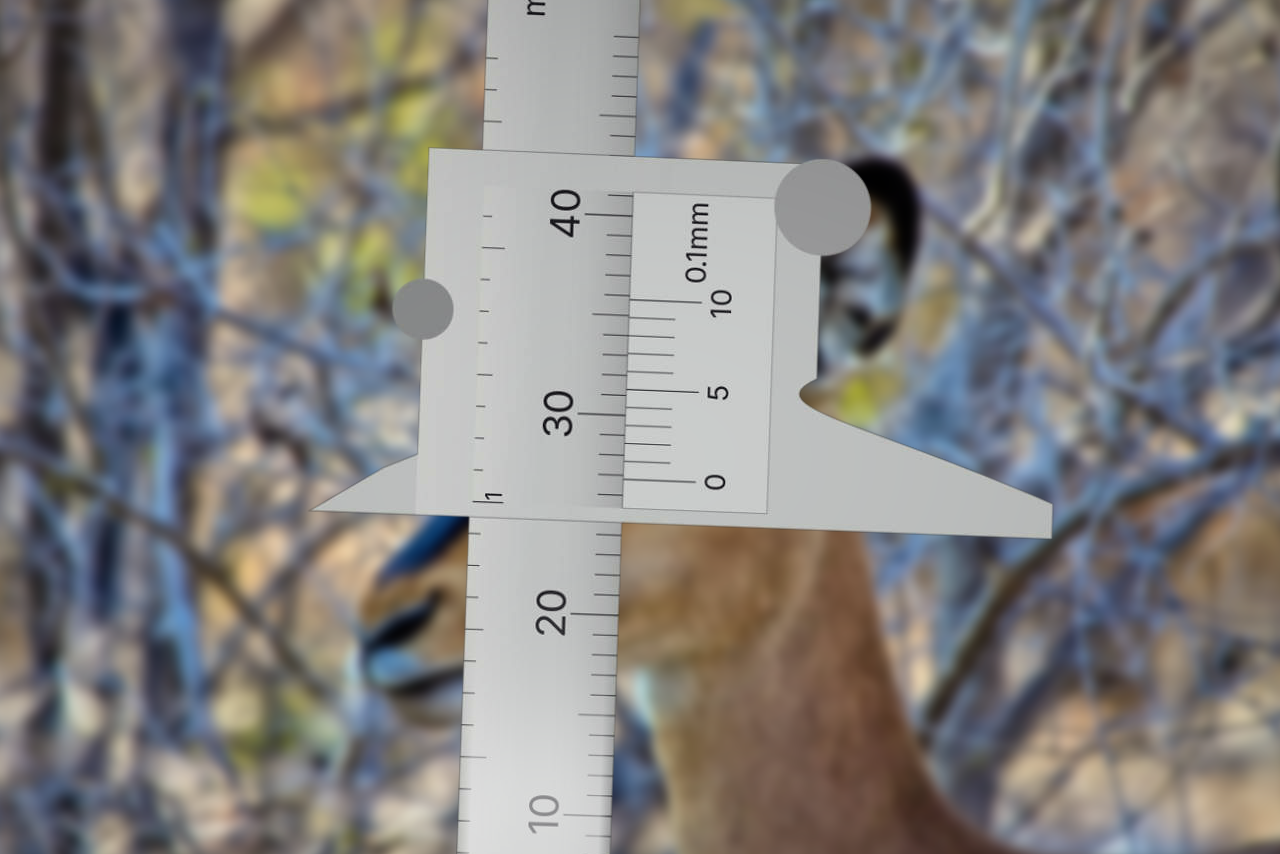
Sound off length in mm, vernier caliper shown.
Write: 26.8 mm
